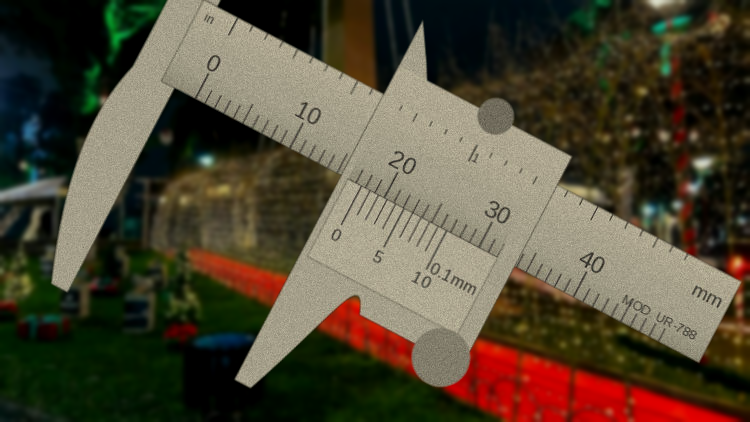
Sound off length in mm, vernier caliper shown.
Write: 17.6 mm
